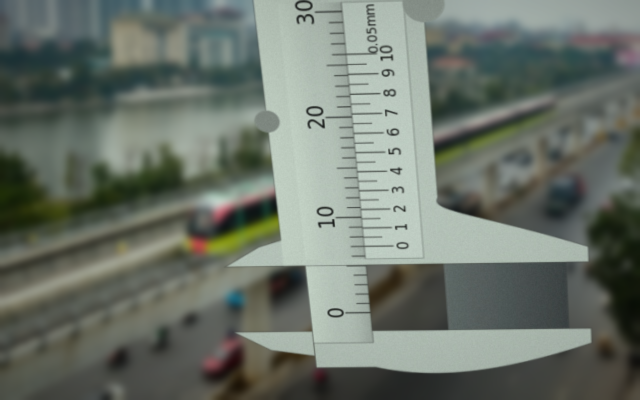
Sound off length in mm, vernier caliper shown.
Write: 7.0 mm
